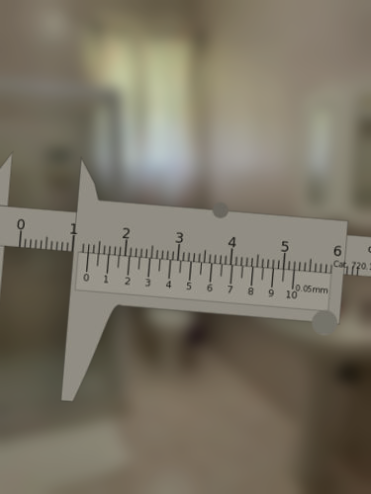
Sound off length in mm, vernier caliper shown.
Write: 13.0 mm
